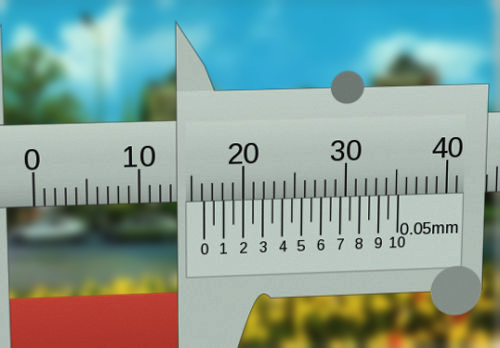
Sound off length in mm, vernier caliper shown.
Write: 16.2 mm
